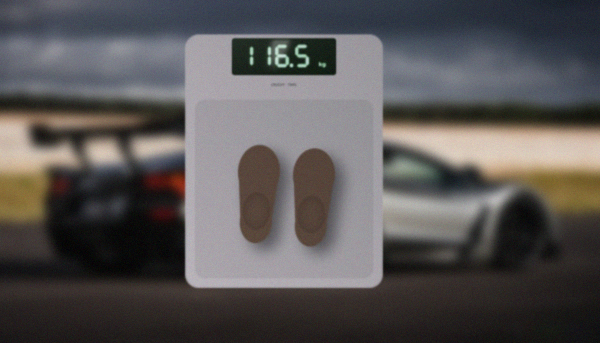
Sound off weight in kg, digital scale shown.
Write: 116.5 kg
